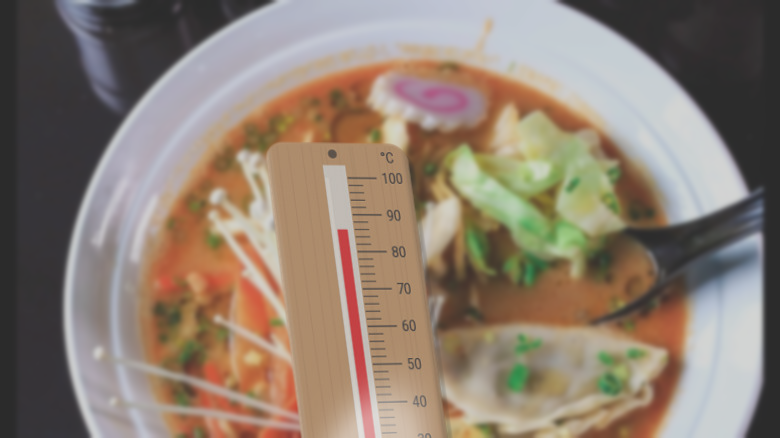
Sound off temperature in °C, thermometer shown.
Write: 86 °C
